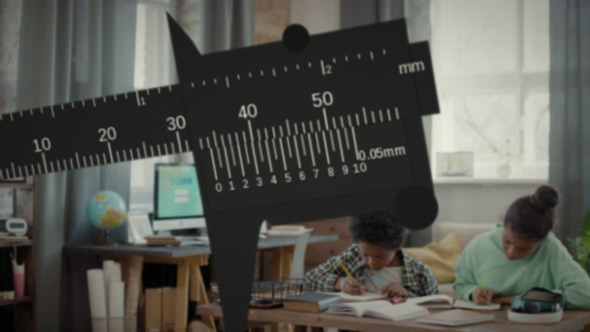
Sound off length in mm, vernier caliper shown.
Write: 34.2 mm
